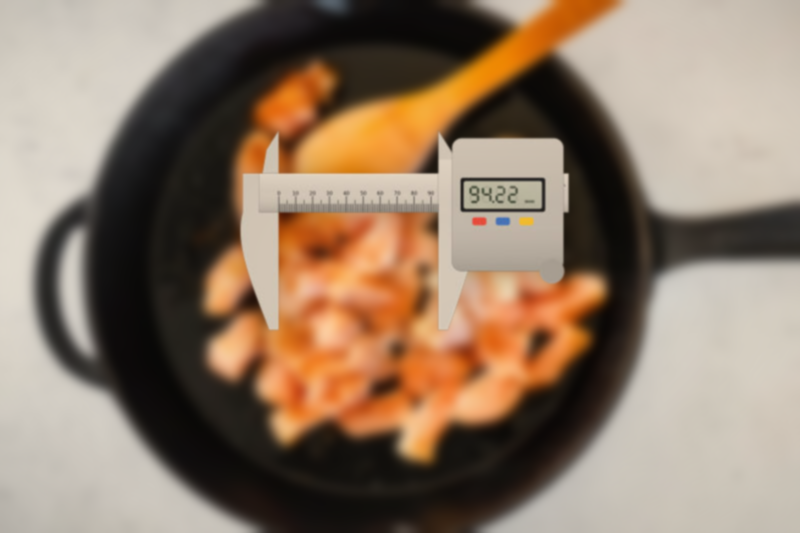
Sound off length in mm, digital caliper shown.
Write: 94.22 mm
